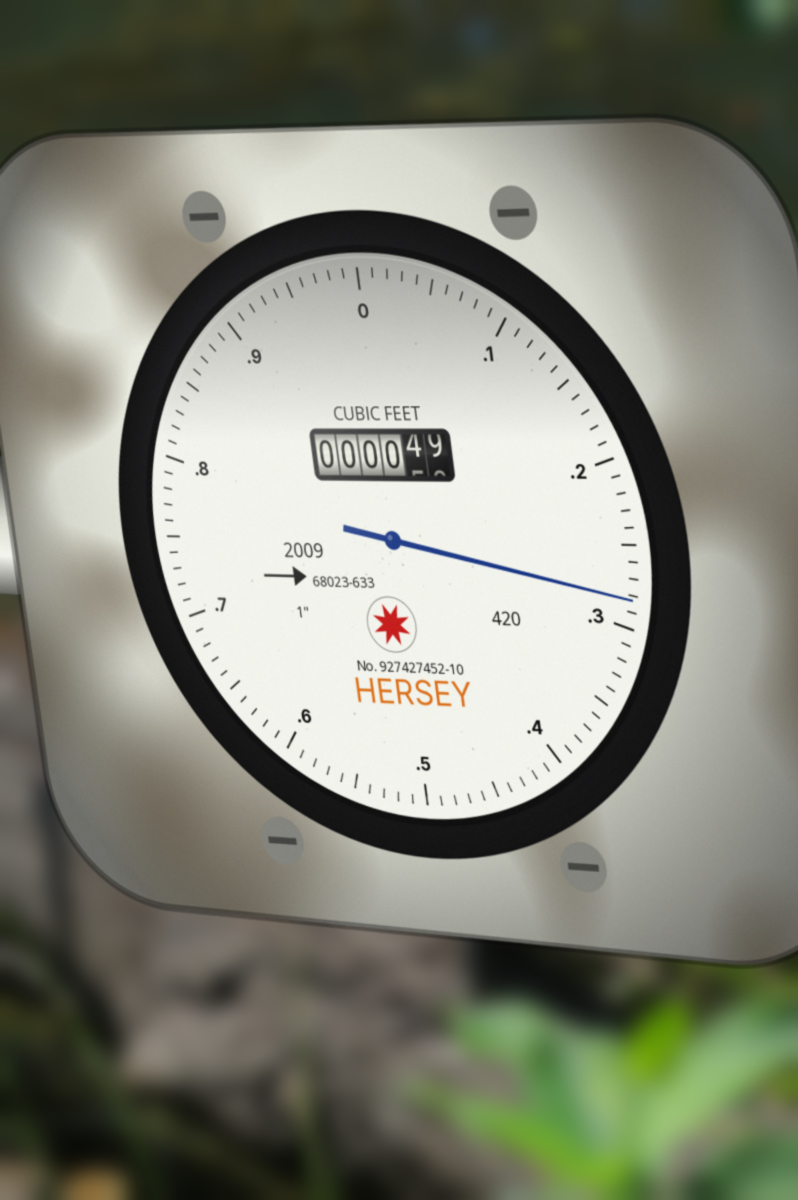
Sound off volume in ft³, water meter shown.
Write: 49.28 ft³
